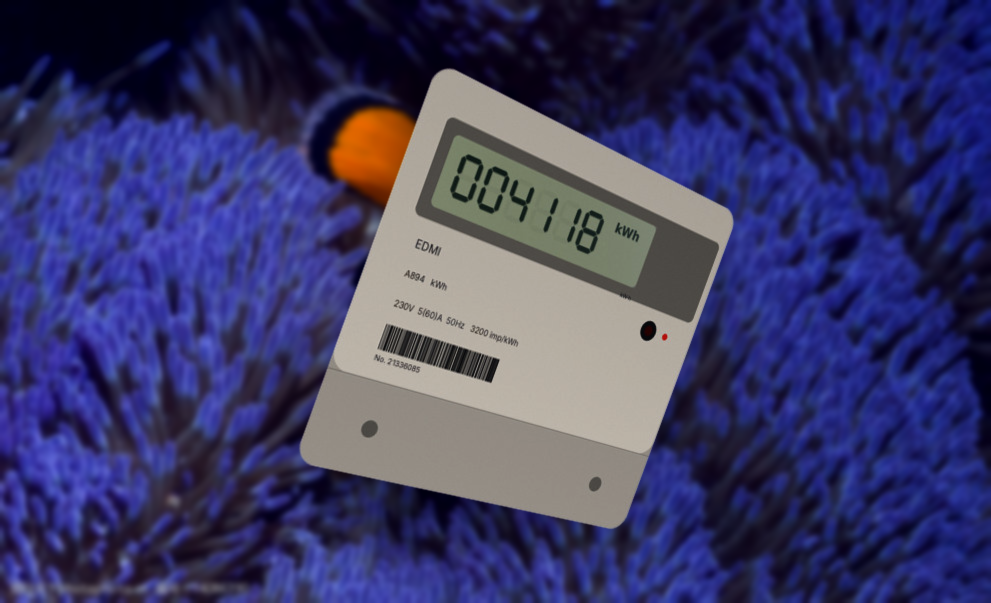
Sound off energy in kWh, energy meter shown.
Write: 4118 kWh
